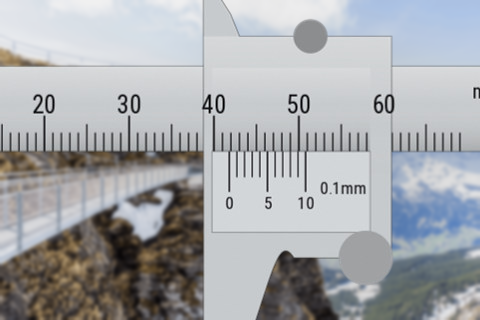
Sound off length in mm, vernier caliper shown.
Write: 41.8 mm
